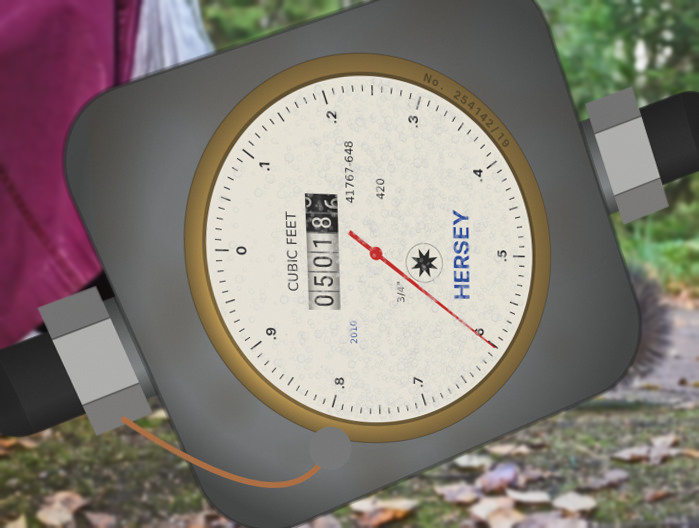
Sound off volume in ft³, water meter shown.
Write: 50185.60 ft³
